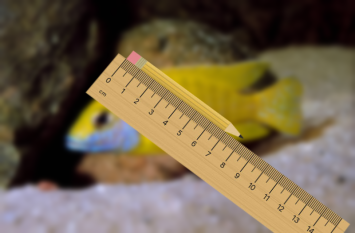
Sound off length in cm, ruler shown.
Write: 8 cm
